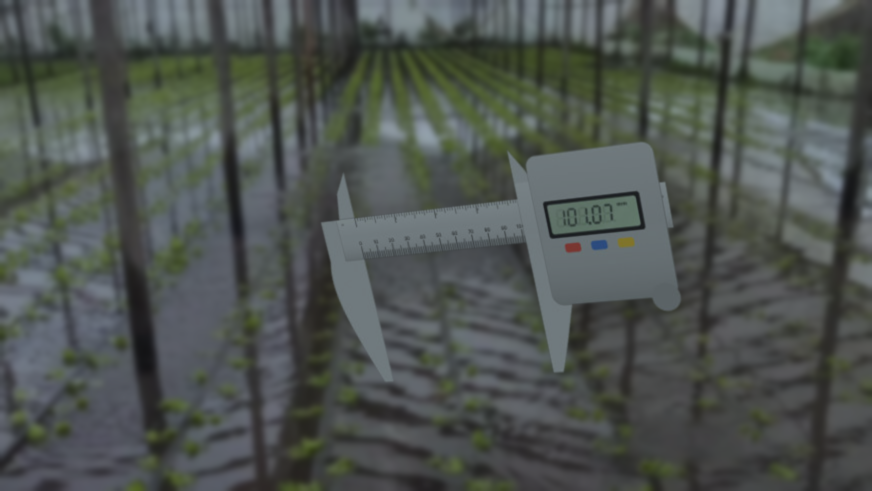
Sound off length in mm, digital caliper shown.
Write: 101.07 mm
